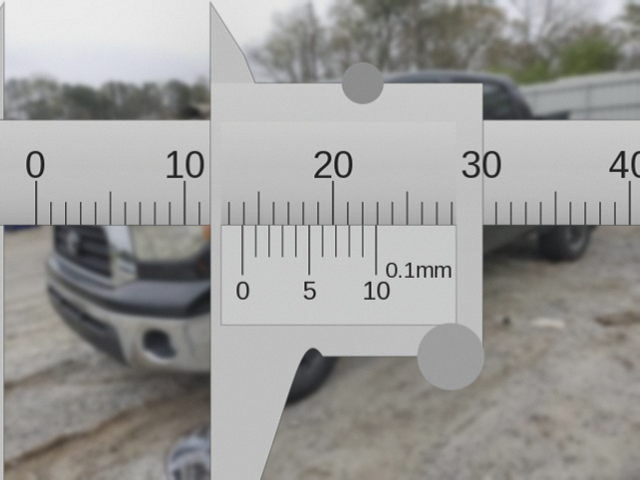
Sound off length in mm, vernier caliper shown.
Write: 13.9 mm
